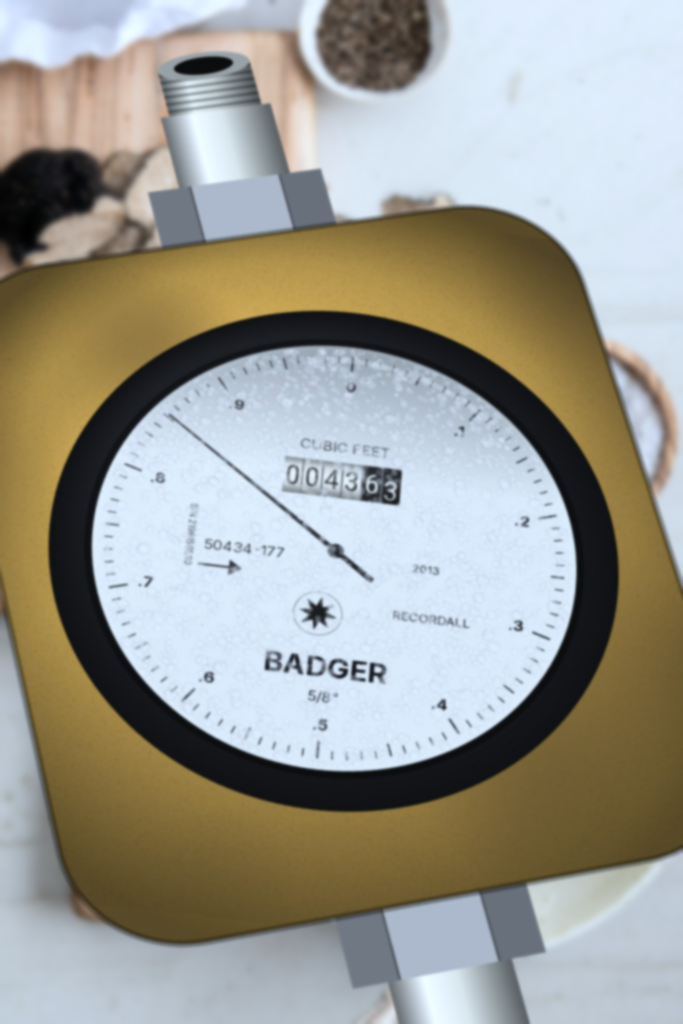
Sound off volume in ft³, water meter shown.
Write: 4362.85 ft³
